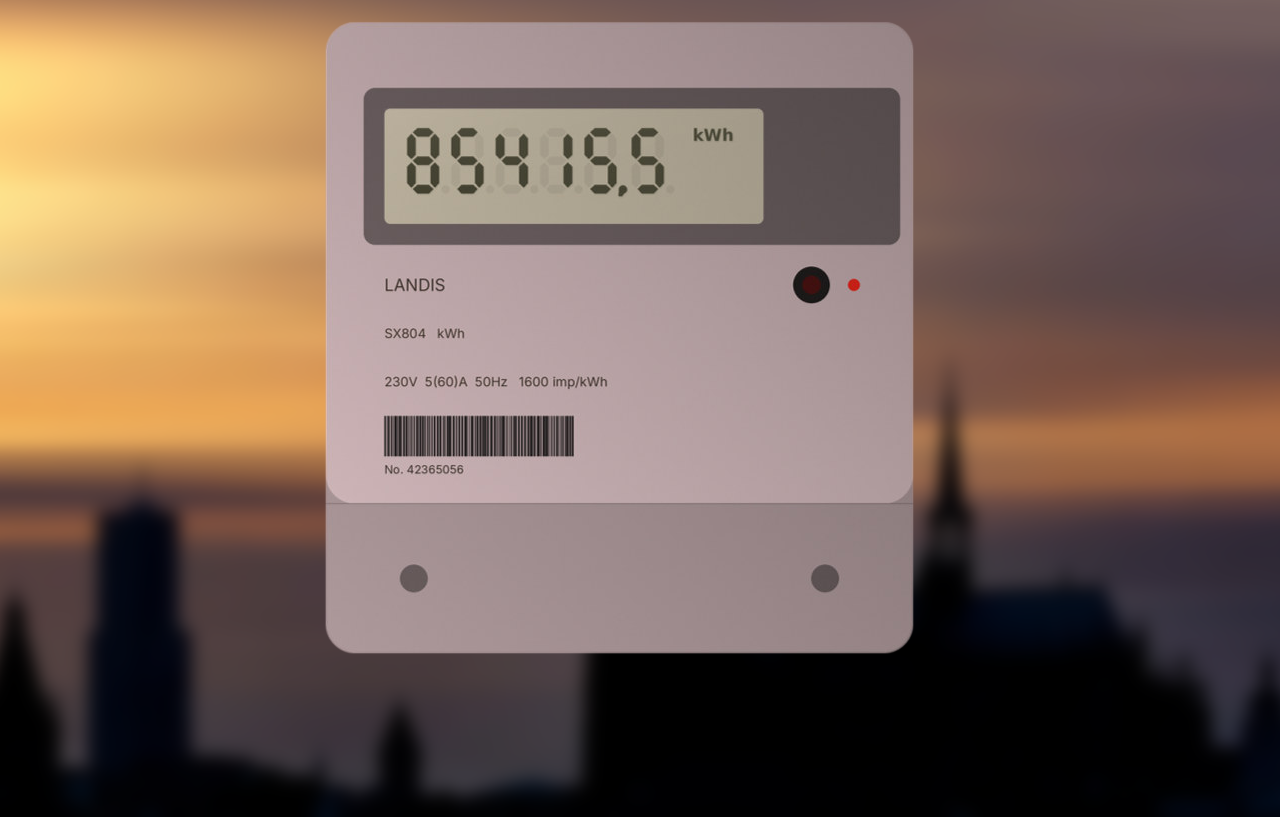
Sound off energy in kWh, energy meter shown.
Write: 85415.5 kWh
